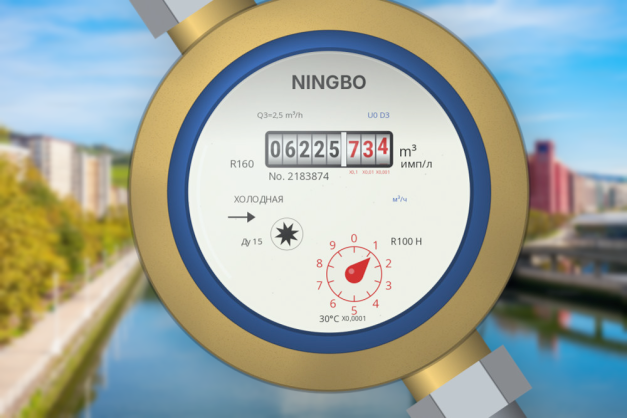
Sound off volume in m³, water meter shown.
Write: 6225.7341 m³
